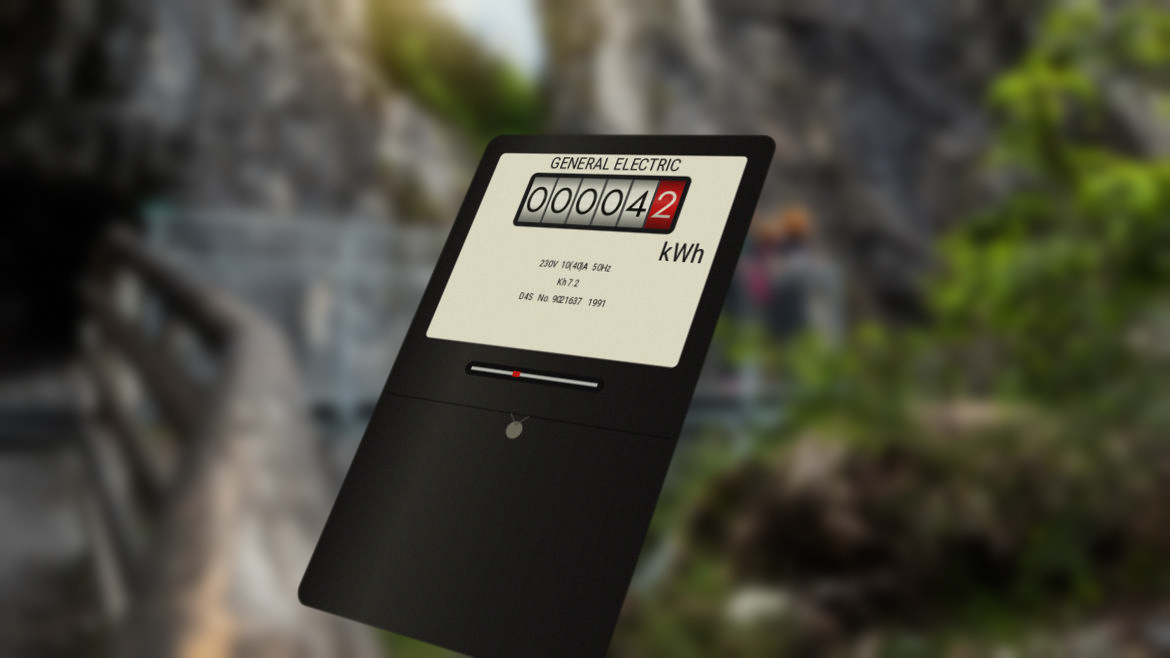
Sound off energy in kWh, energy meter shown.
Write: 4.2 kWh
